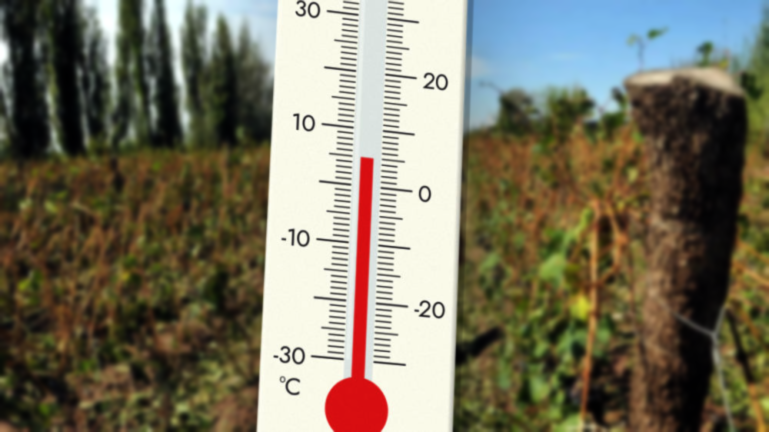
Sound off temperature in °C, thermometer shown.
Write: 5 °C
